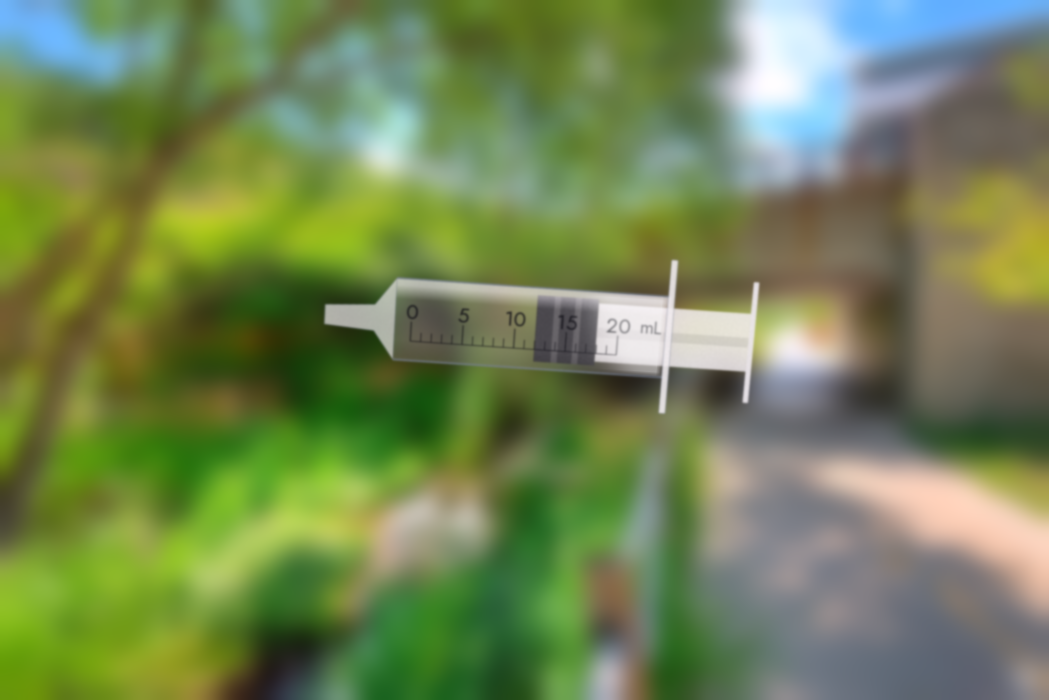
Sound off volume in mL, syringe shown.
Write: 12 mL
